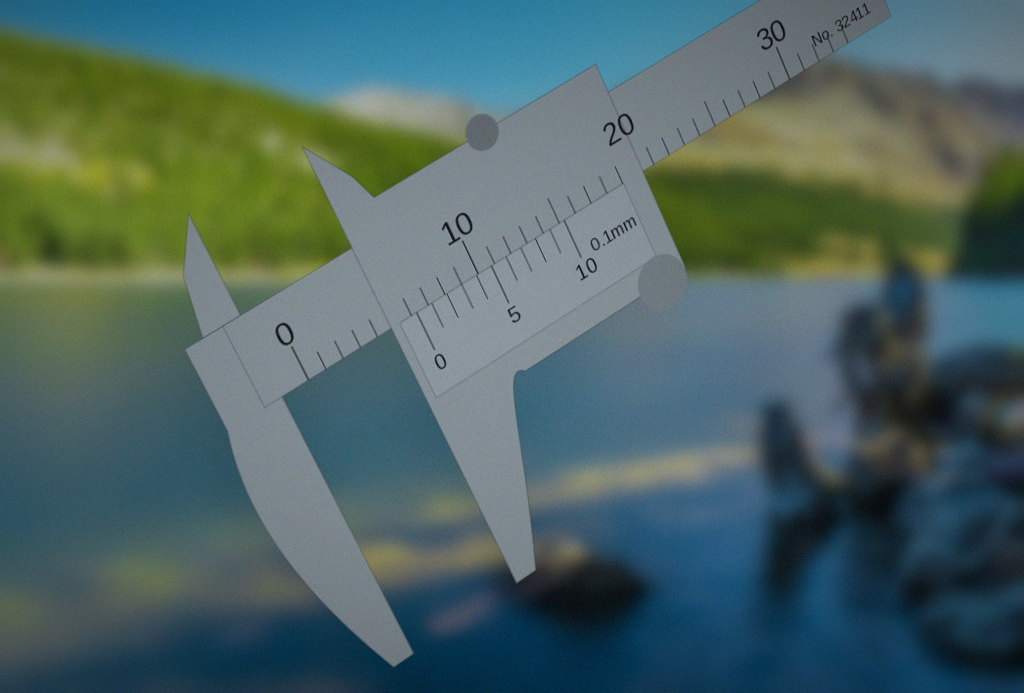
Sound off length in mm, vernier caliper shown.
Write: 6.3 mm
